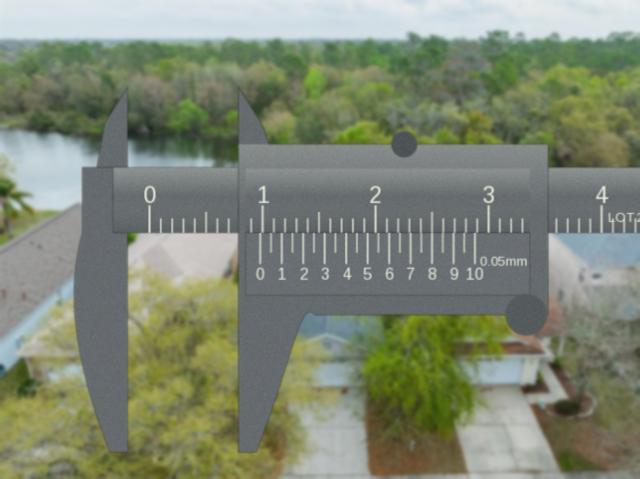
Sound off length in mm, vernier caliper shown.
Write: 9.8 mm
